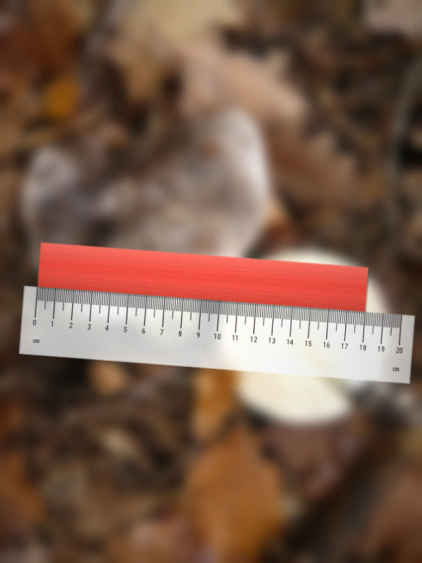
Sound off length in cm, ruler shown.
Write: 18 cm
